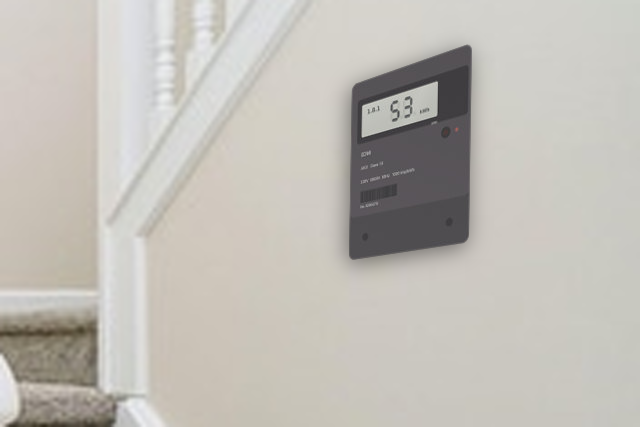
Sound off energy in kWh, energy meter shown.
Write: 53 kWh
